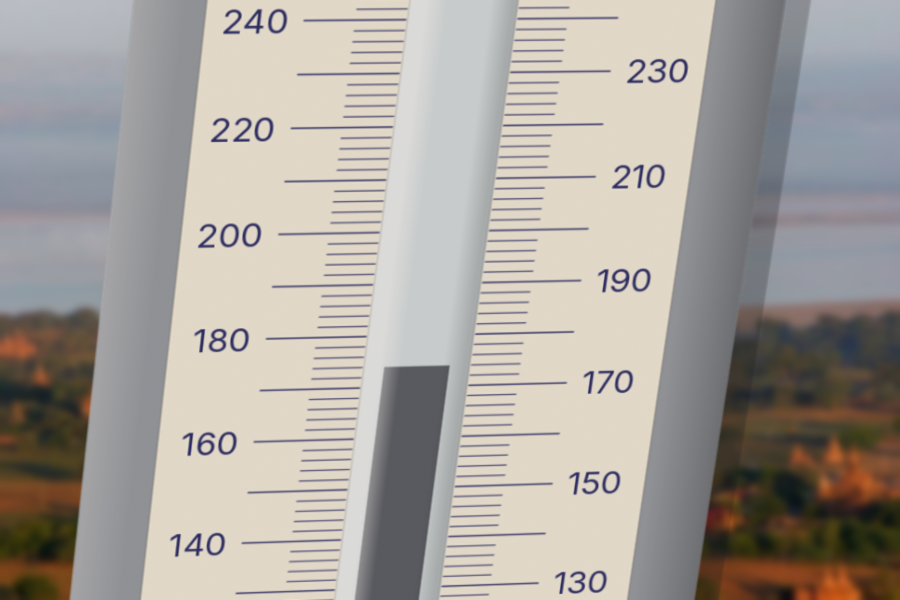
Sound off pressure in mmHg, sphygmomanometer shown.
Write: 174 mmHg
